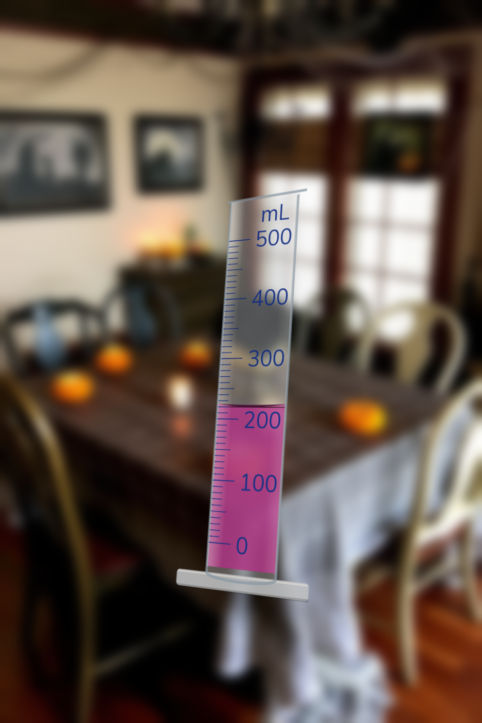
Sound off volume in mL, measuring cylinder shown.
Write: 220 mL
